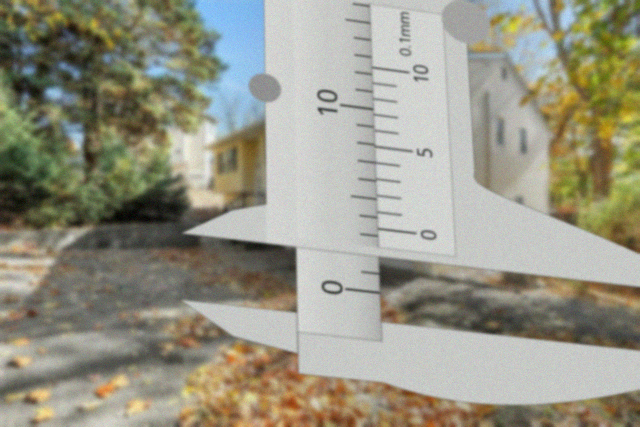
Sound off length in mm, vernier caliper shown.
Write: 3.4 mm
